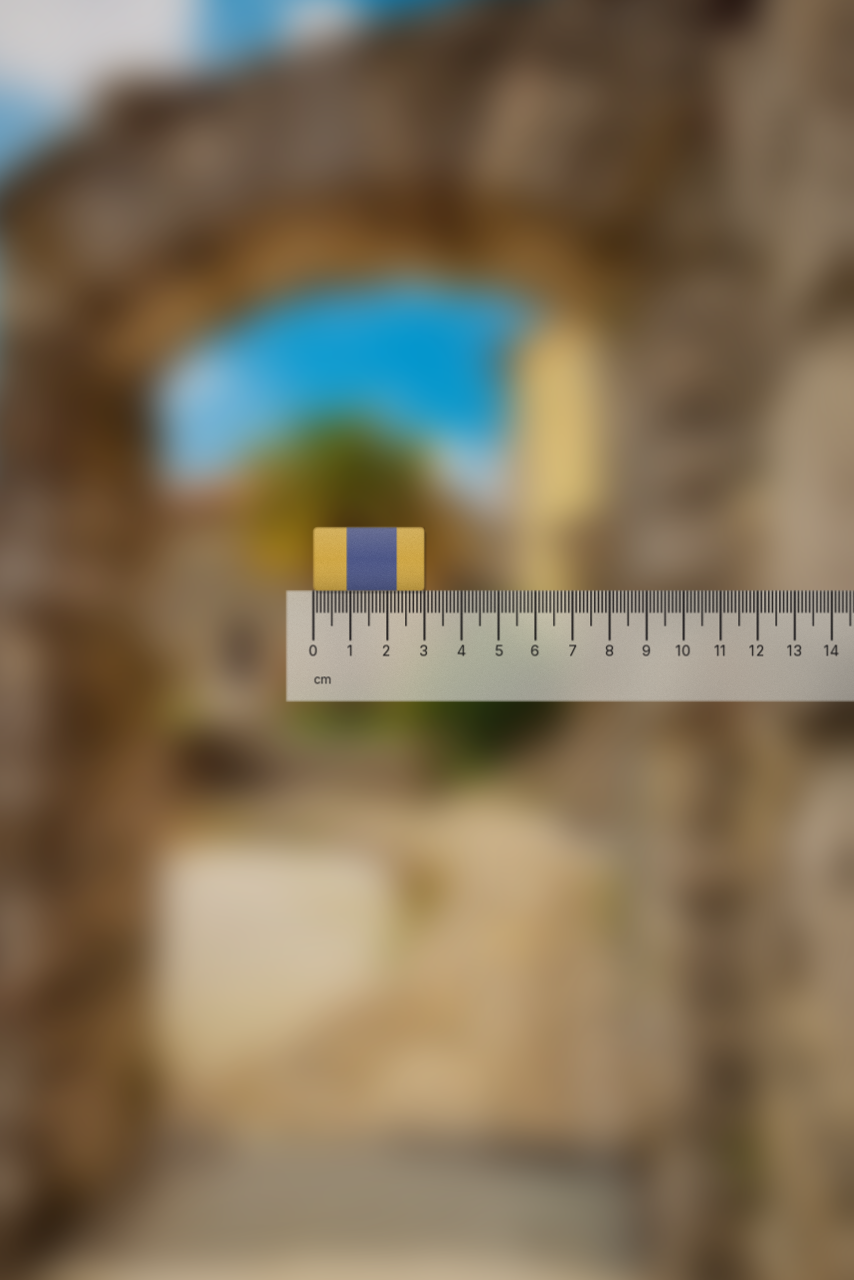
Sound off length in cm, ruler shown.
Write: 3 cm
